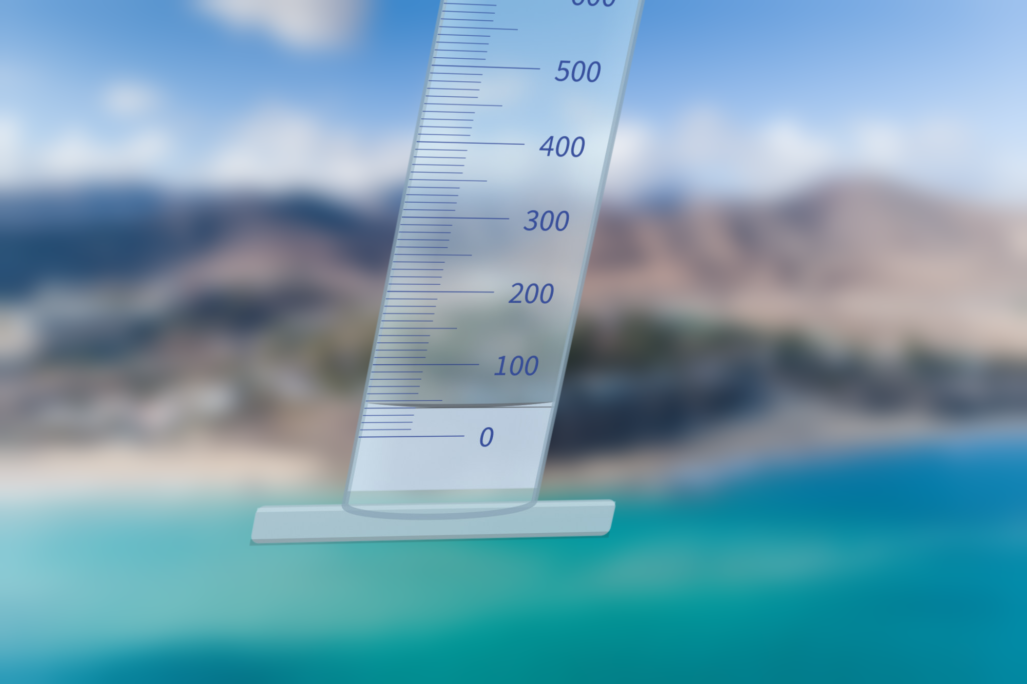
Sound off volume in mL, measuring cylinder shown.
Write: 40 mL
